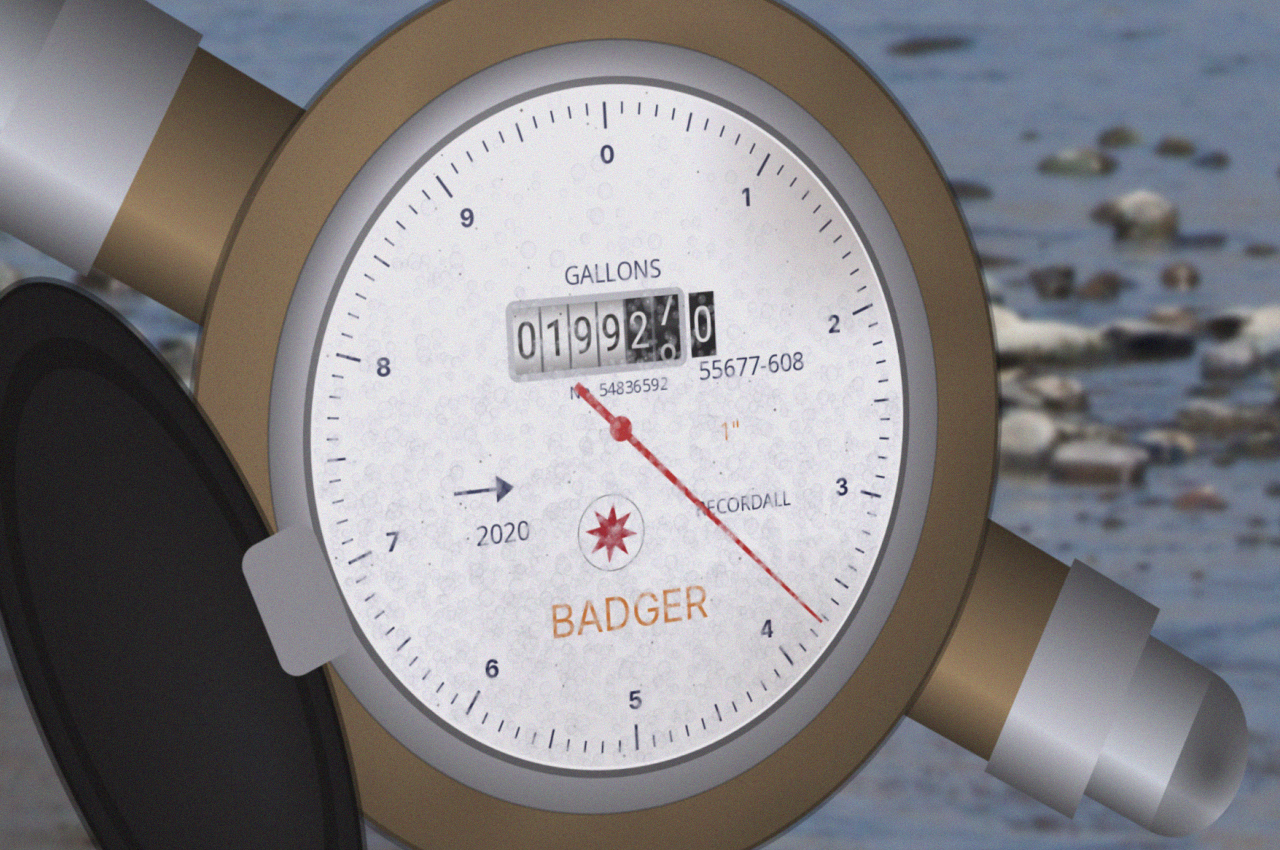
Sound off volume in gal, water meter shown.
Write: 199273.7 gal
